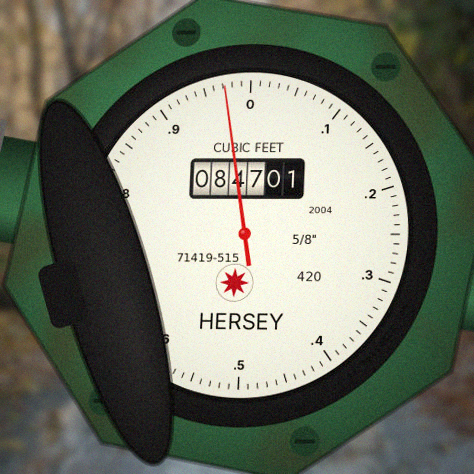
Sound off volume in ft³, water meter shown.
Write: 84700.97 ft³
